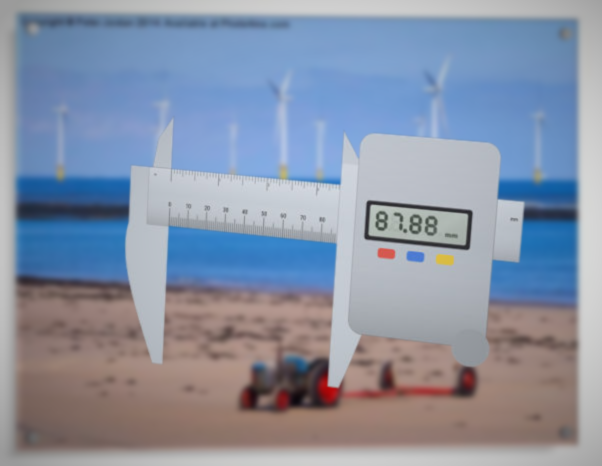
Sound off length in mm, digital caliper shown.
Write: 87.88 mm
